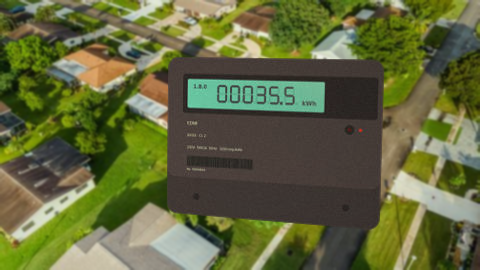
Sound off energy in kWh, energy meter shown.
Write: 35.5 kWh
